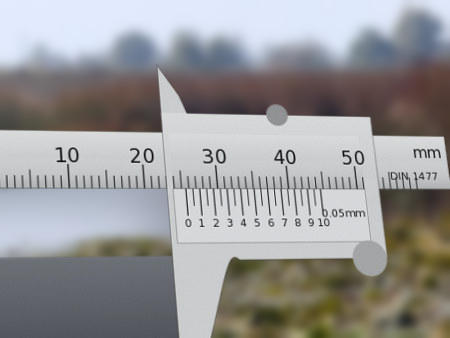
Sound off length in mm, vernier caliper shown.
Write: 25.6 mm
